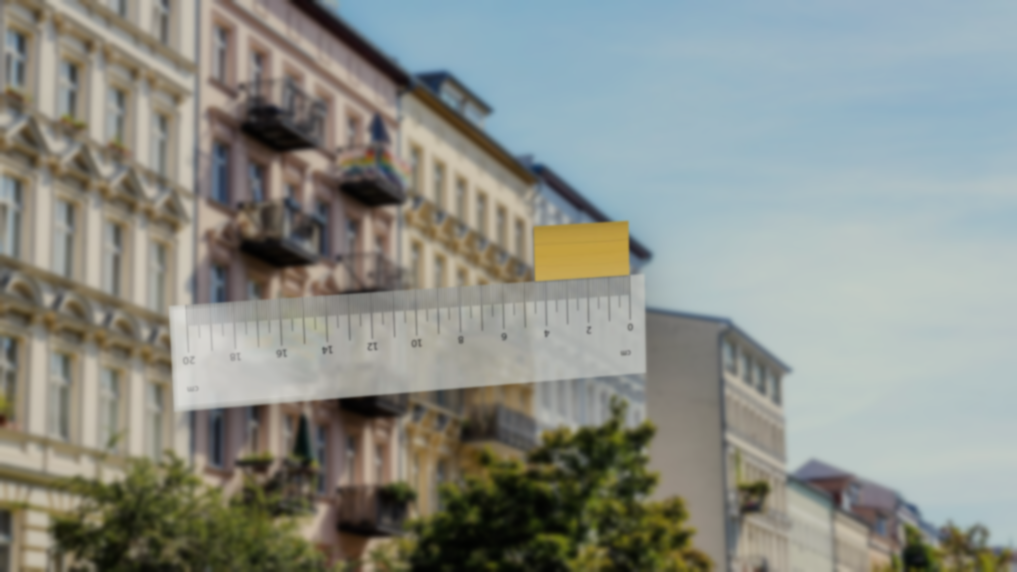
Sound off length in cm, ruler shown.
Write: 4.5 cm
